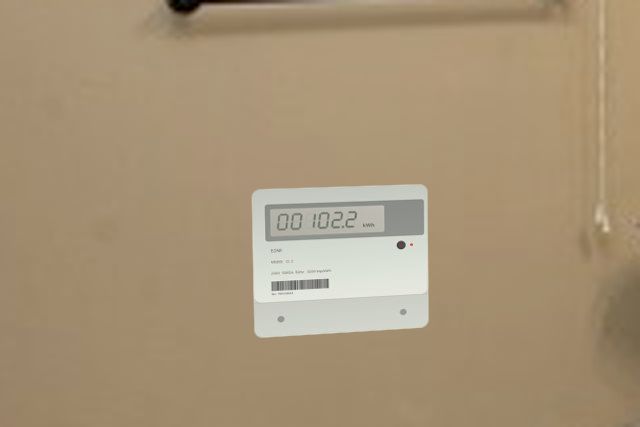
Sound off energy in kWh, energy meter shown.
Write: 102.2 kWh
